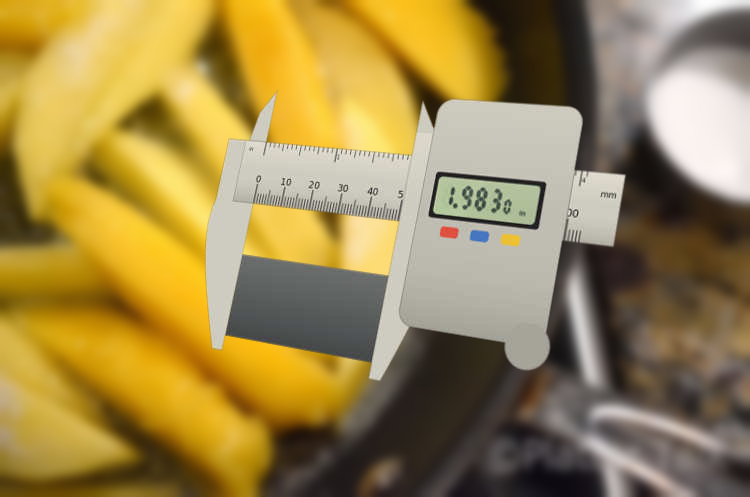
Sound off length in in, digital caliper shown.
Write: 1.9830 in
